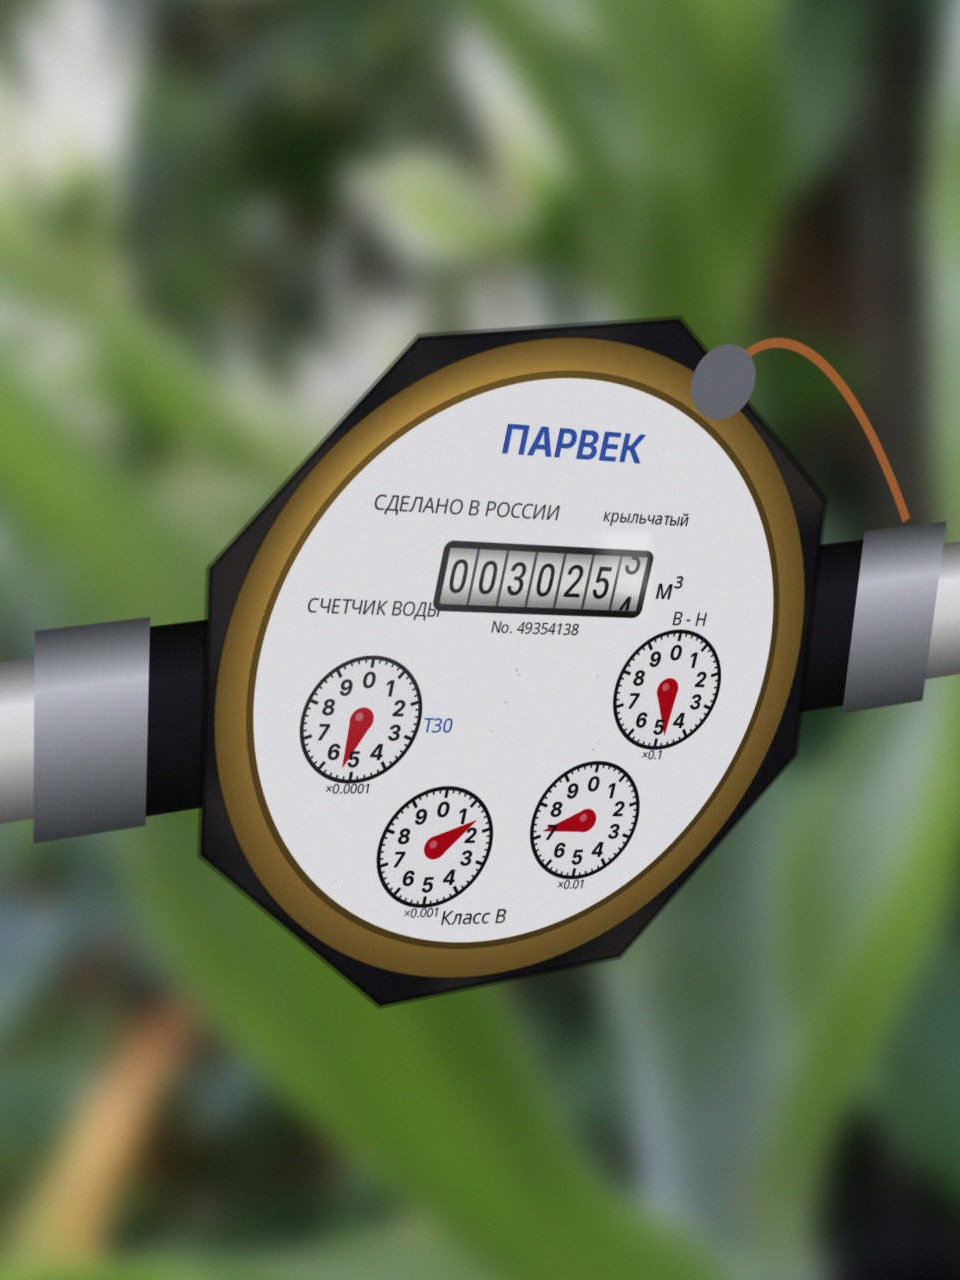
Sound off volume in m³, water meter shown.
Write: 30253.4715 m³
